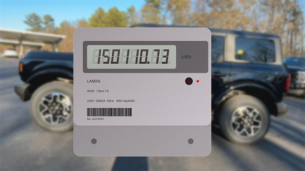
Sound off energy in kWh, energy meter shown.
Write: 150110.73 kWh
